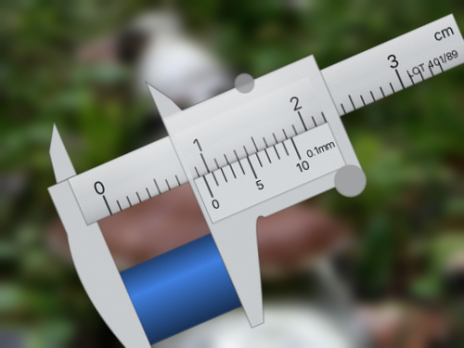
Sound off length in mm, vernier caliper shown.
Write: 9.4 mm
